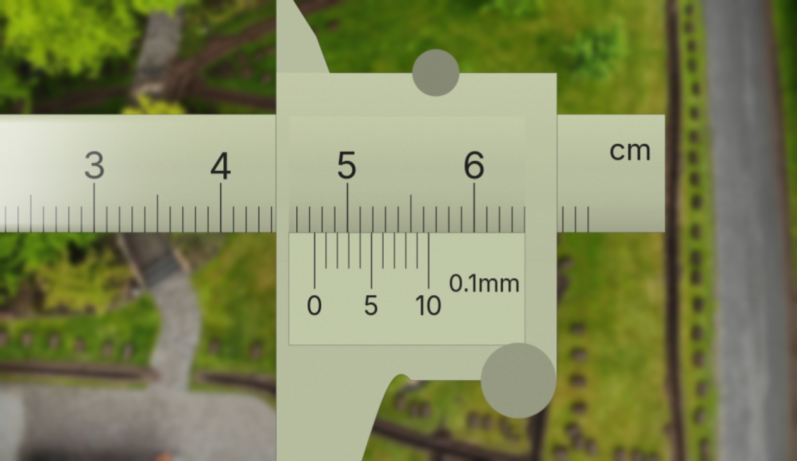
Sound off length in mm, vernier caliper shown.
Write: 47.4 mm
